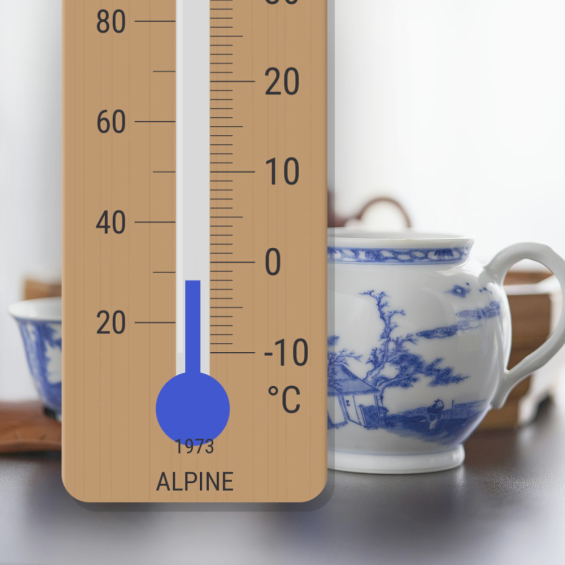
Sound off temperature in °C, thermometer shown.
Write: -2 °C
